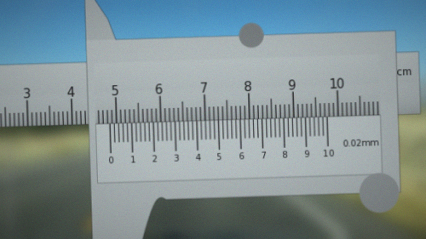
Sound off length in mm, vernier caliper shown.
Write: 48.5 mm
